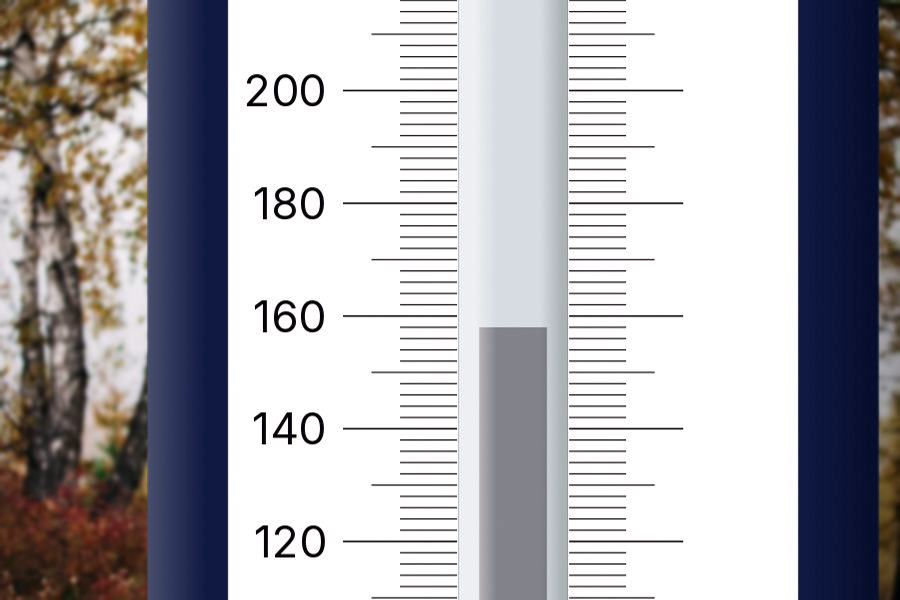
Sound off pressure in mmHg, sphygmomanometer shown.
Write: 158 mmHg
